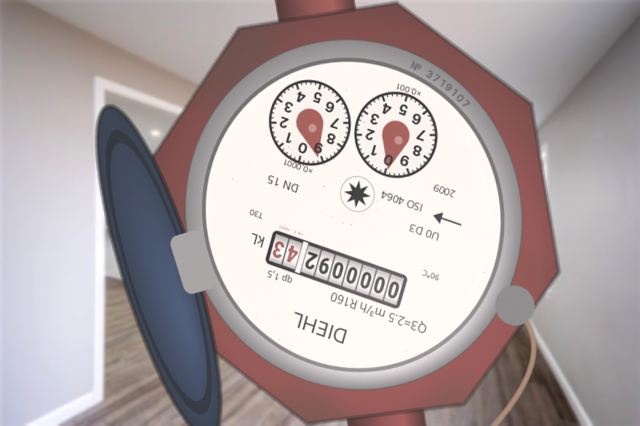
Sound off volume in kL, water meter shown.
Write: 92.4299 kL
